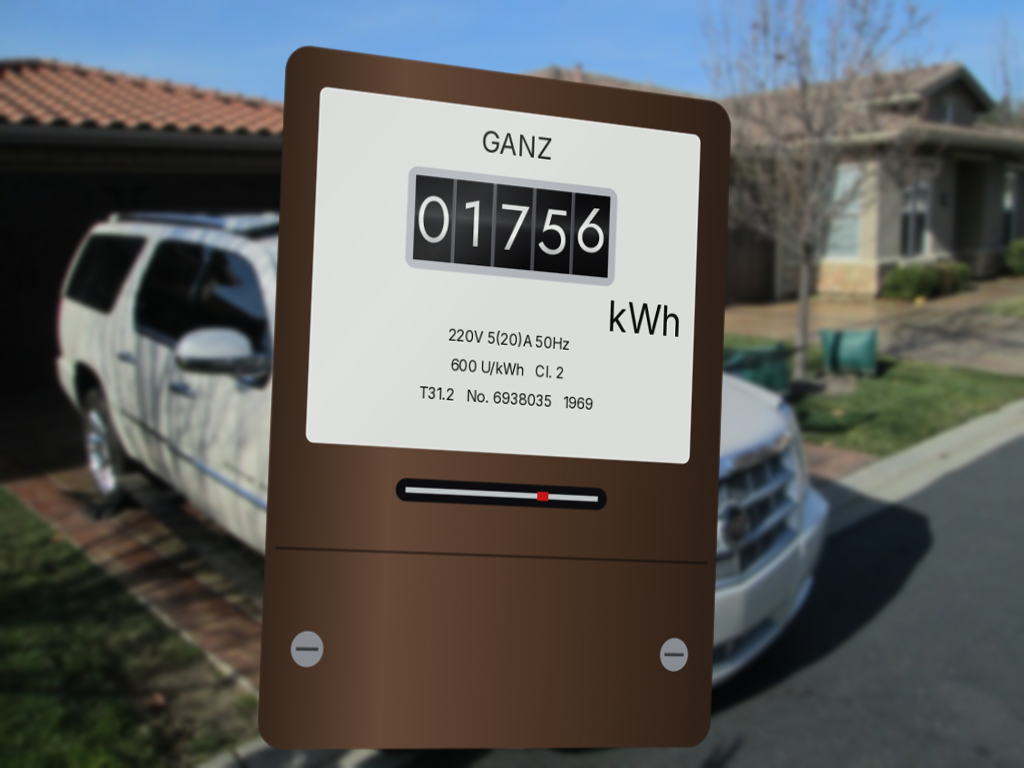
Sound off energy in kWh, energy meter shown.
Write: 1756 kWh
